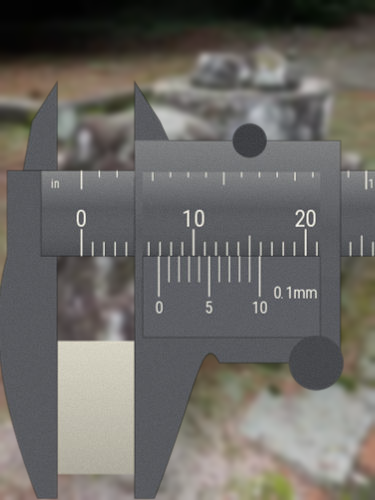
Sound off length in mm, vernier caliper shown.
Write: 6.9 mm
